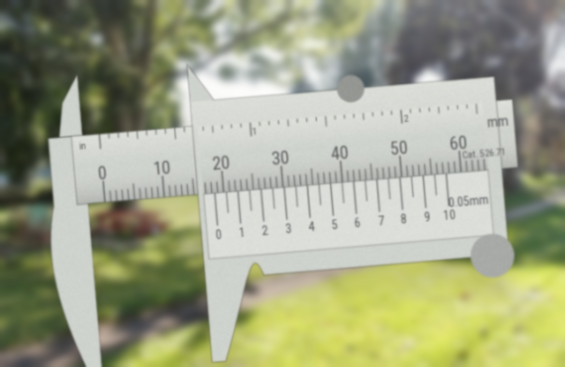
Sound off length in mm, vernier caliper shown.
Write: 18.5 mm
